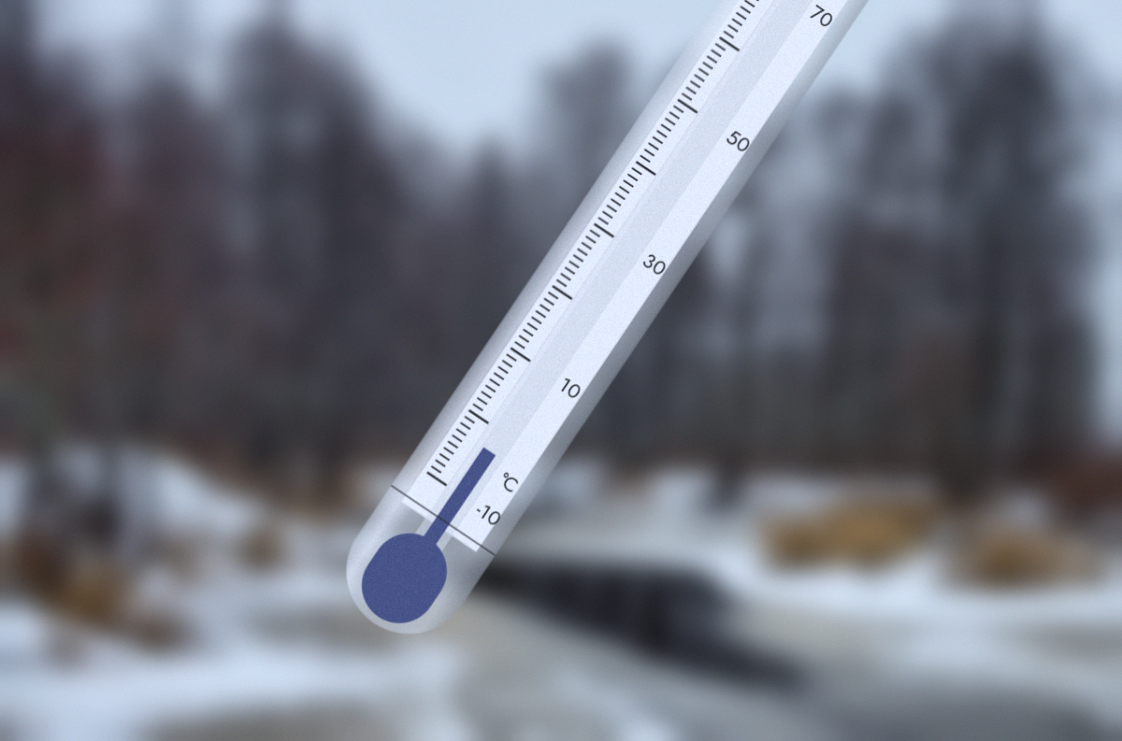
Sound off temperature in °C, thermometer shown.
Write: -3 °C
